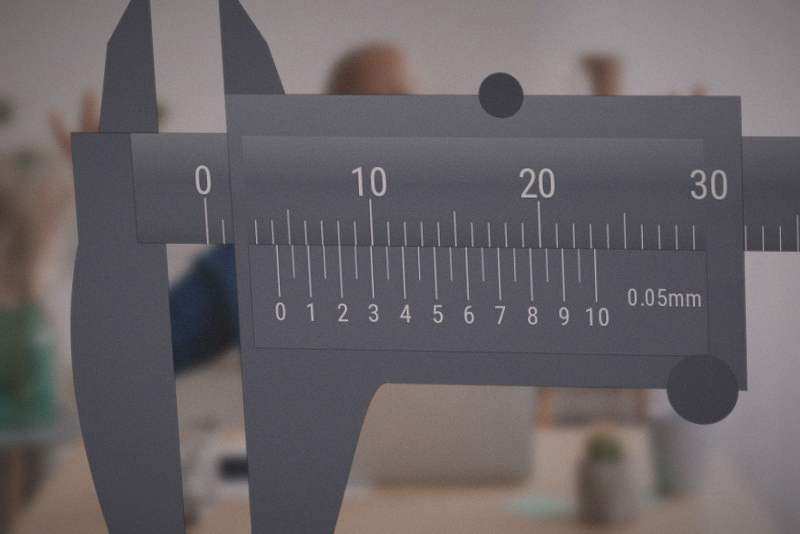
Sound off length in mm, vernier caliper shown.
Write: 4.2 mm
